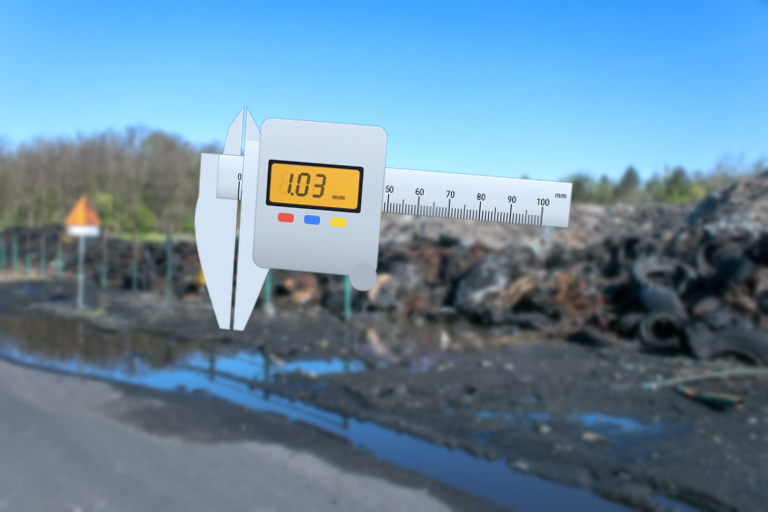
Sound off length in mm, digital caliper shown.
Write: 1.03 mm
